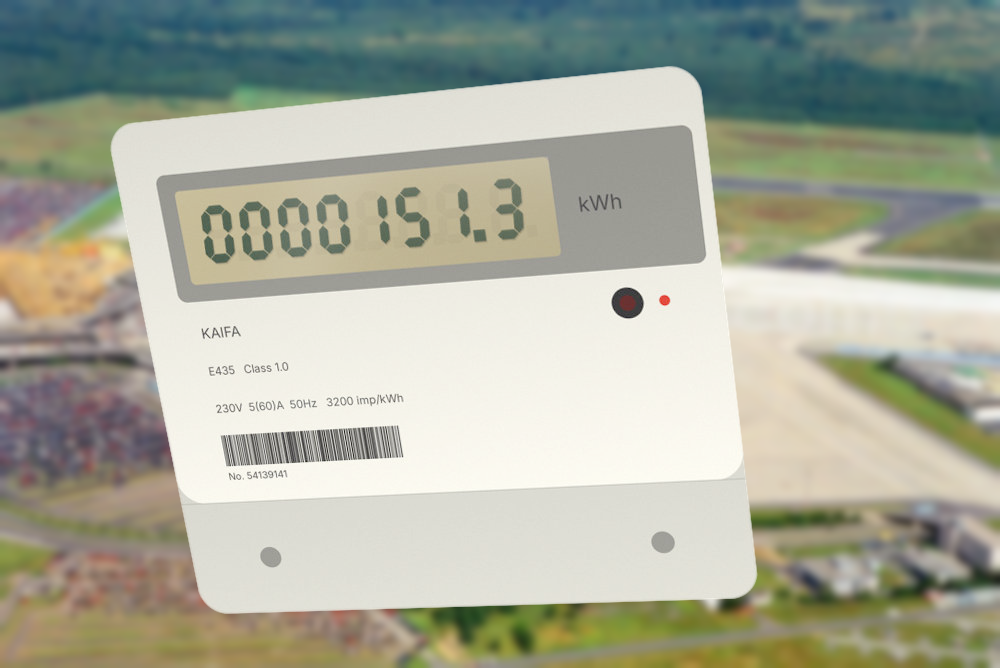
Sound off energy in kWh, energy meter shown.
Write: 151.3 kWh
